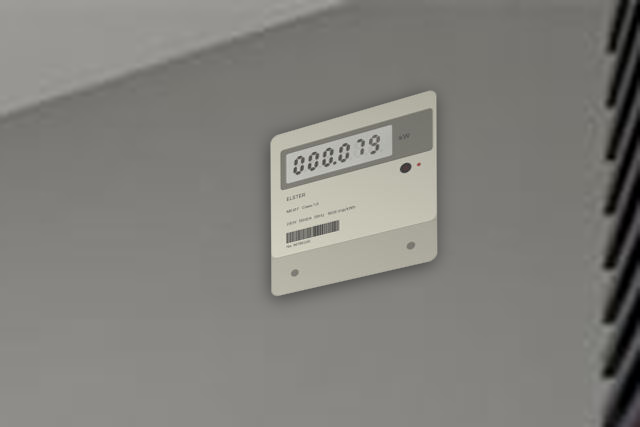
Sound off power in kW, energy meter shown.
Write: 0.079 kW
